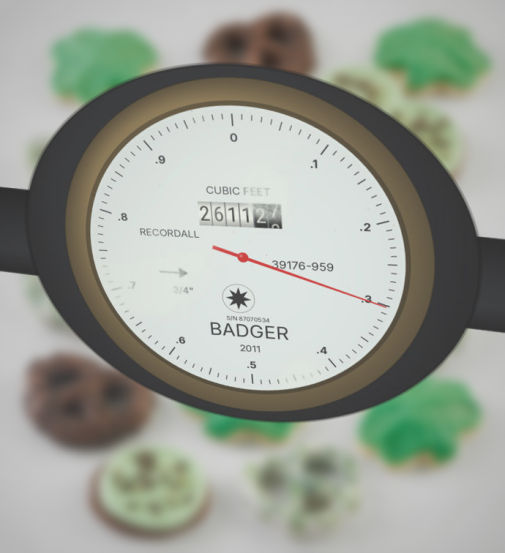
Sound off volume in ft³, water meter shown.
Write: 261127.30 ft³
